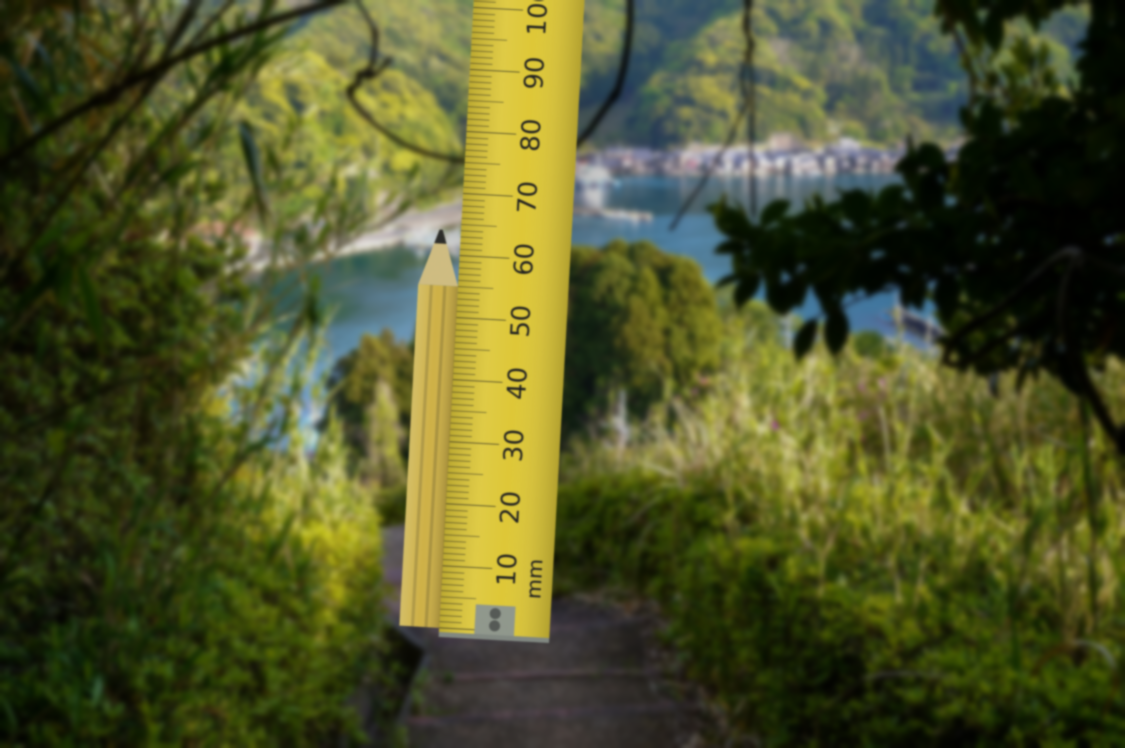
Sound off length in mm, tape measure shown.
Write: 64 mm
